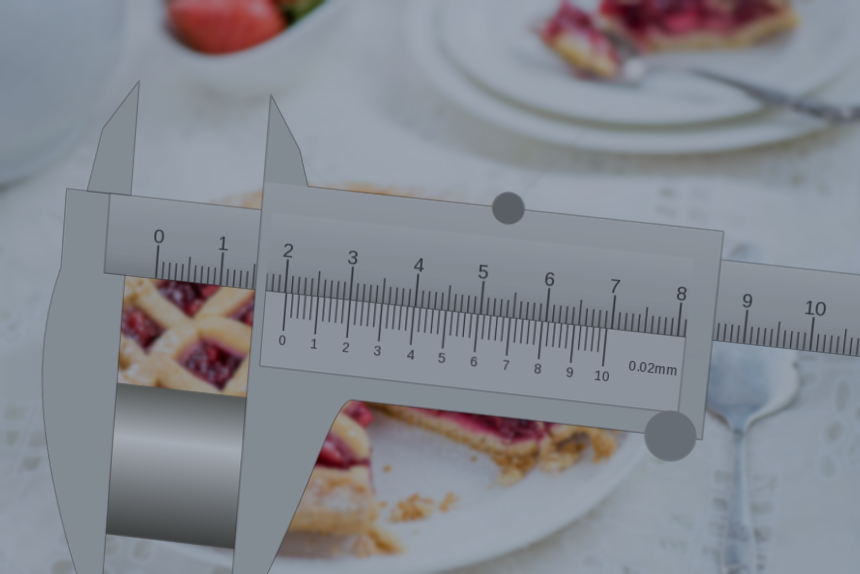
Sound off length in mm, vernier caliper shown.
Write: 20.2 mm
